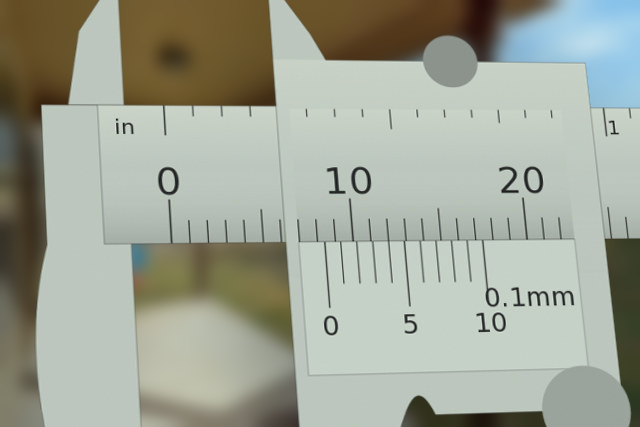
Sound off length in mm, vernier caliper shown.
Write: 8.4 mm
